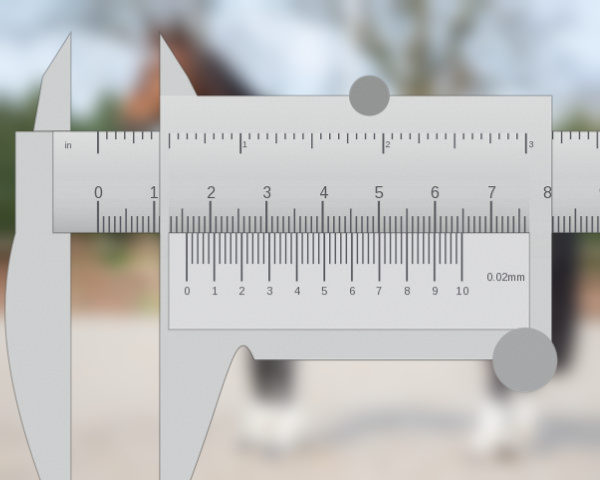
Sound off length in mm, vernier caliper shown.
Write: 15.8 mm
